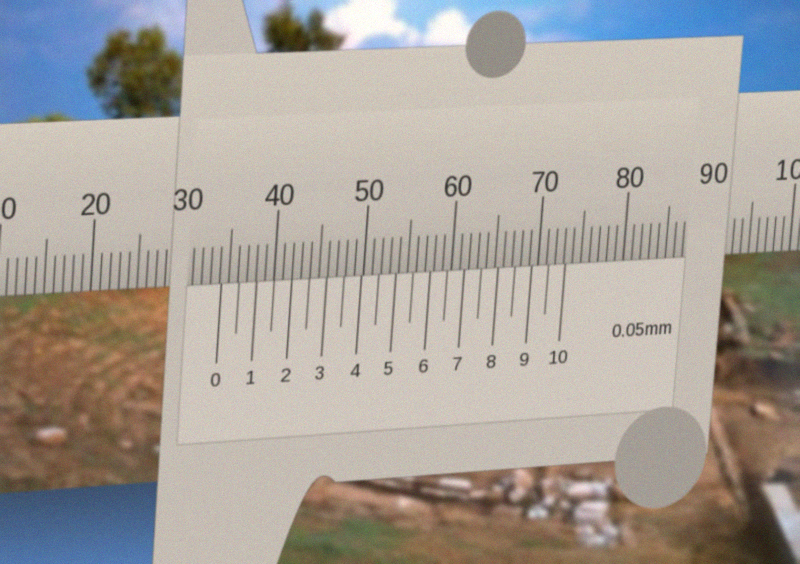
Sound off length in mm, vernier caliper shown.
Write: 34.2 mm
